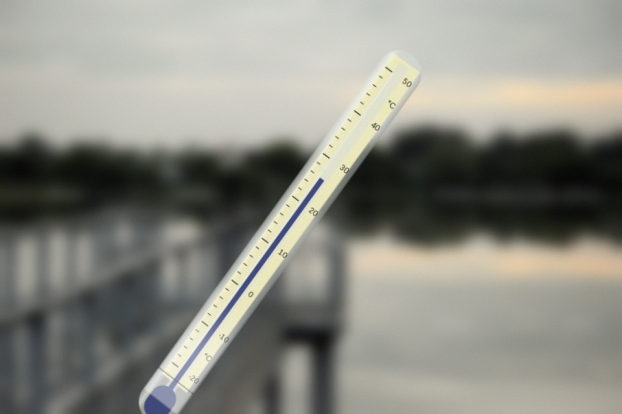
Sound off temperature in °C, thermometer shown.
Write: 26 °C
